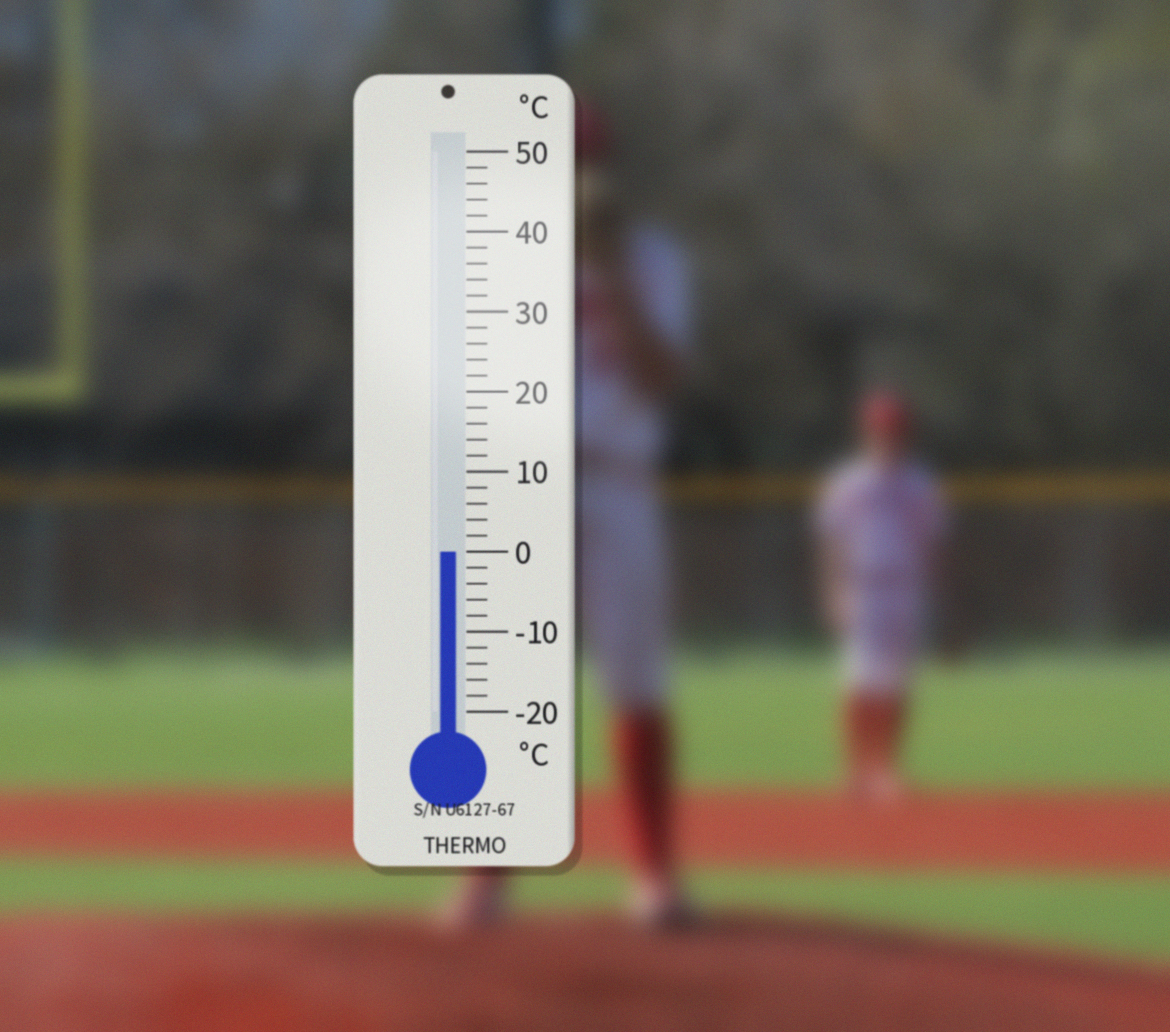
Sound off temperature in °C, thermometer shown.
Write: 0 °C
